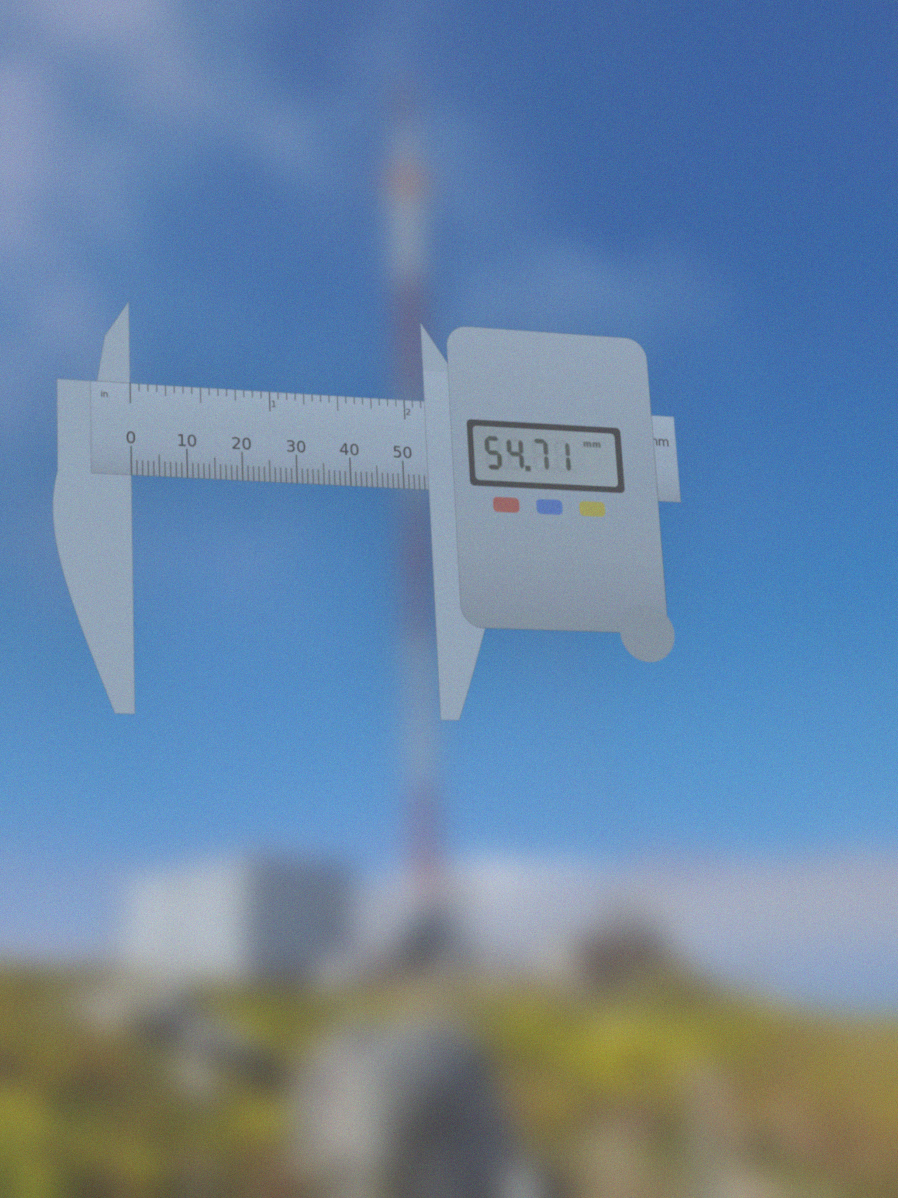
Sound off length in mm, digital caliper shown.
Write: 54.71 mm
